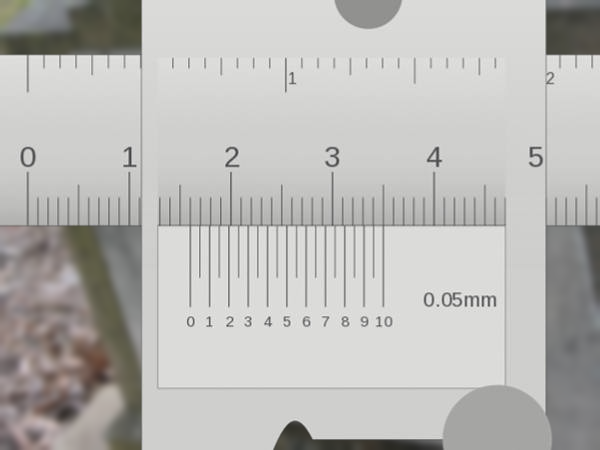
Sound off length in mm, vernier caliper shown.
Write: 16.0 mm
